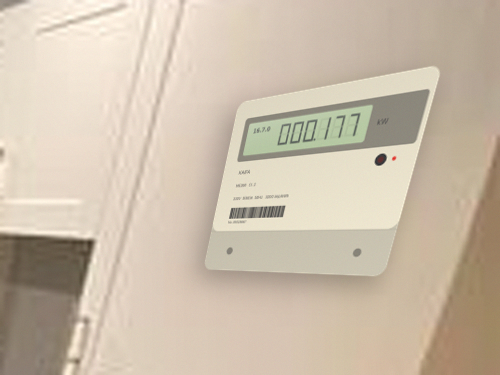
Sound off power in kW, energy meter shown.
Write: 0.177 kW
